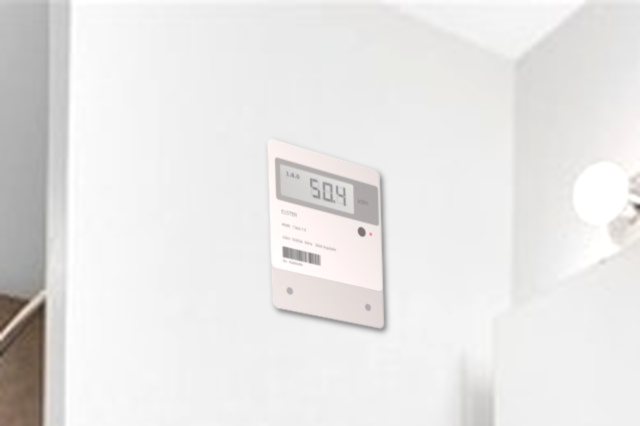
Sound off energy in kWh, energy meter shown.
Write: 50.4 kWh
